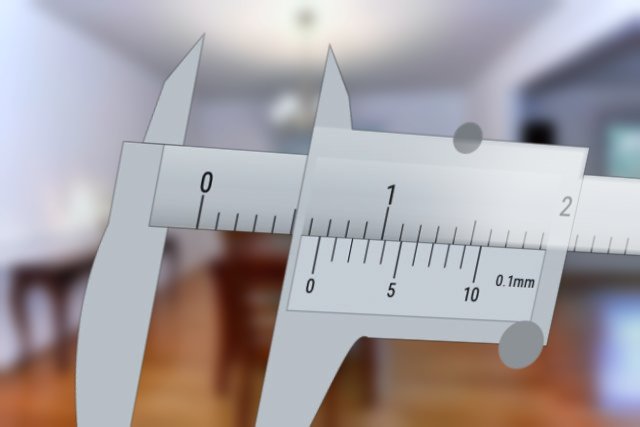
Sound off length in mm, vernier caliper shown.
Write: 6.6 mm
